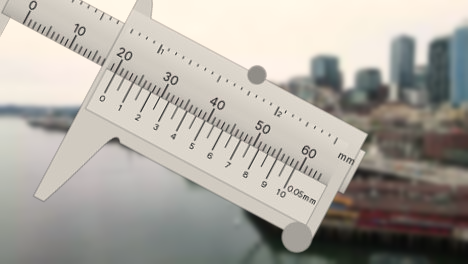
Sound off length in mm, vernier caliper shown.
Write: 20.0 mm
